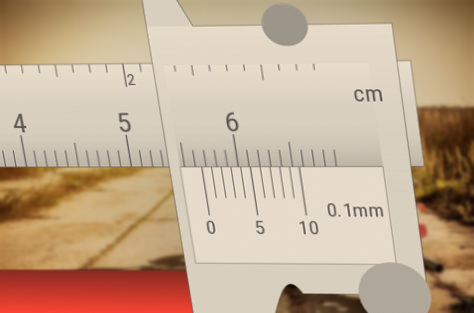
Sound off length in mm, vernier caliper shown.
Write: 56.6 mm
